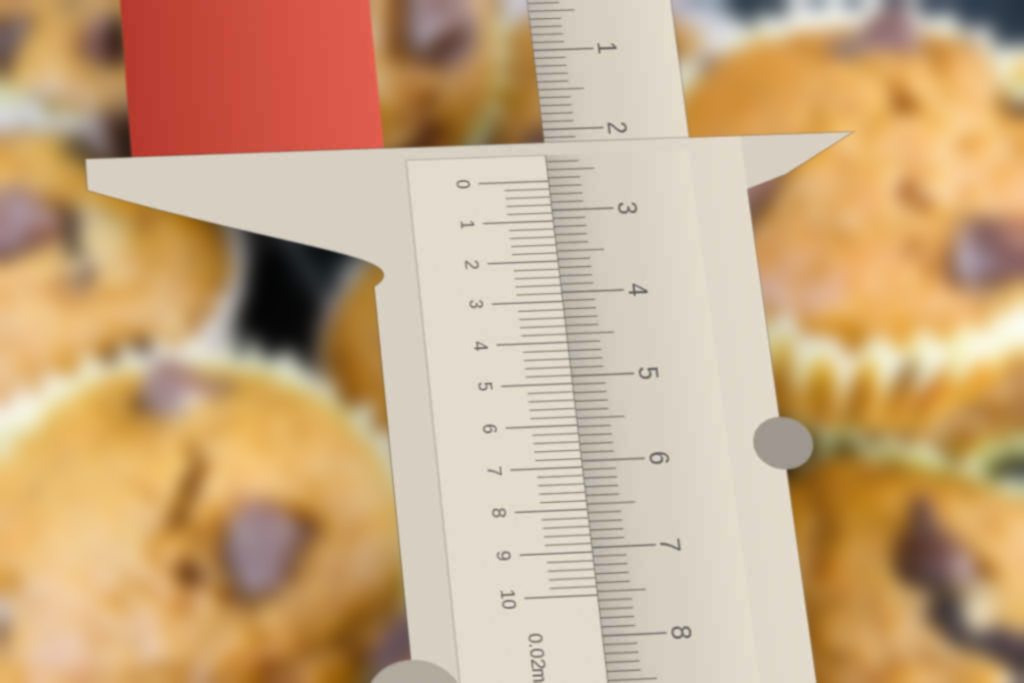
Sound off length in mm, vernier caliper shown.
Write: 26.4 mm
